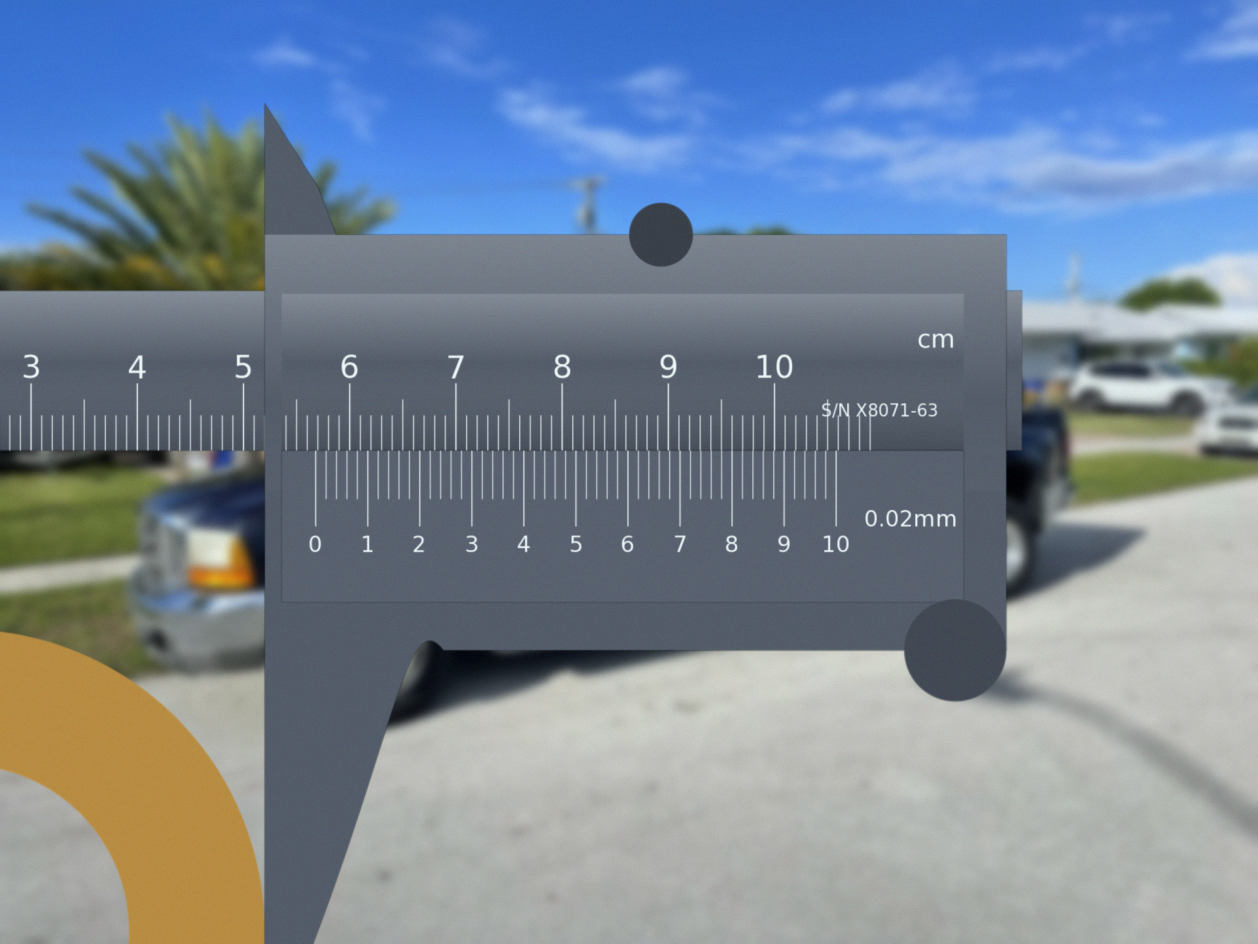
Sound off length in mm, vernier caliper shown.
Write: 56.8 mm
